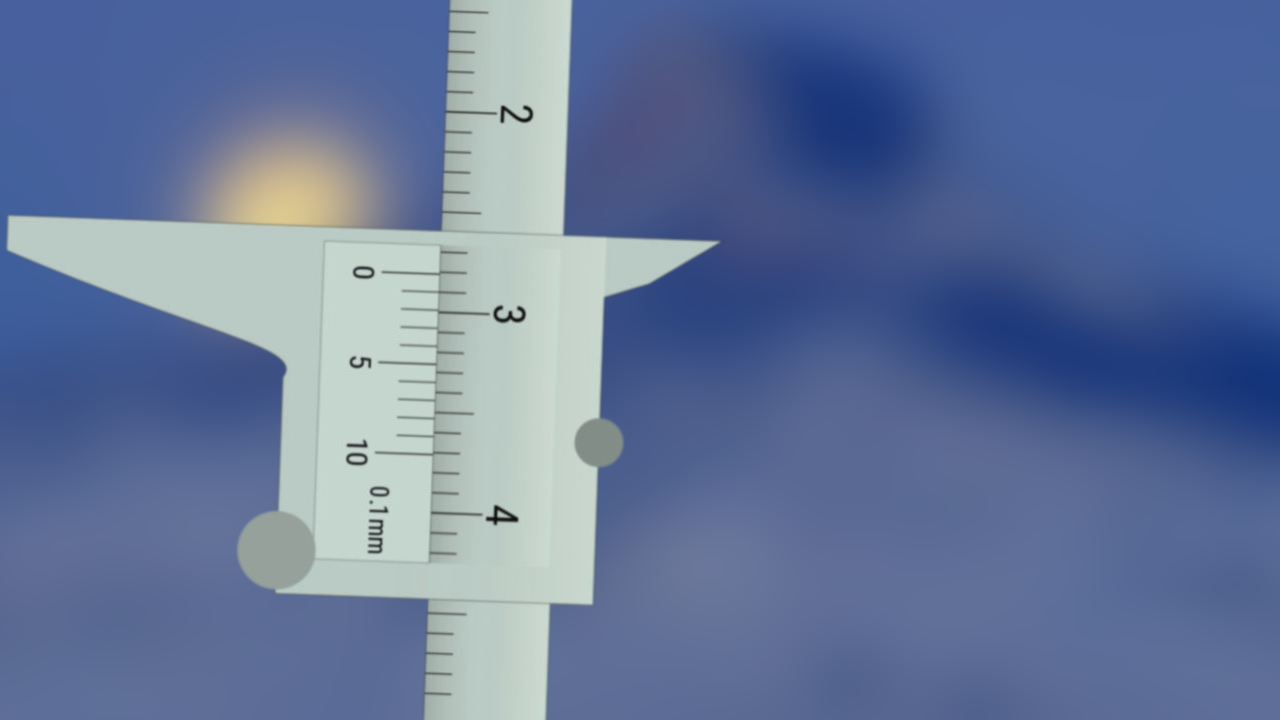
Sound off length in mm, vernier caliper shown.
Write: 28.1 mm
